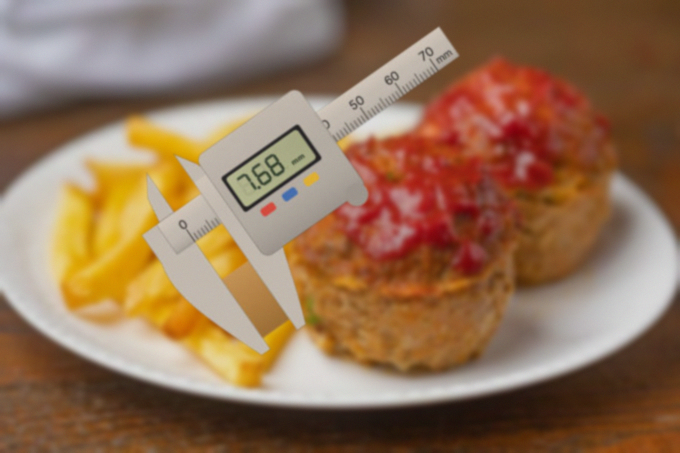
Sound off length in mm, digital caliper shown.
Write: 7.68 mm
